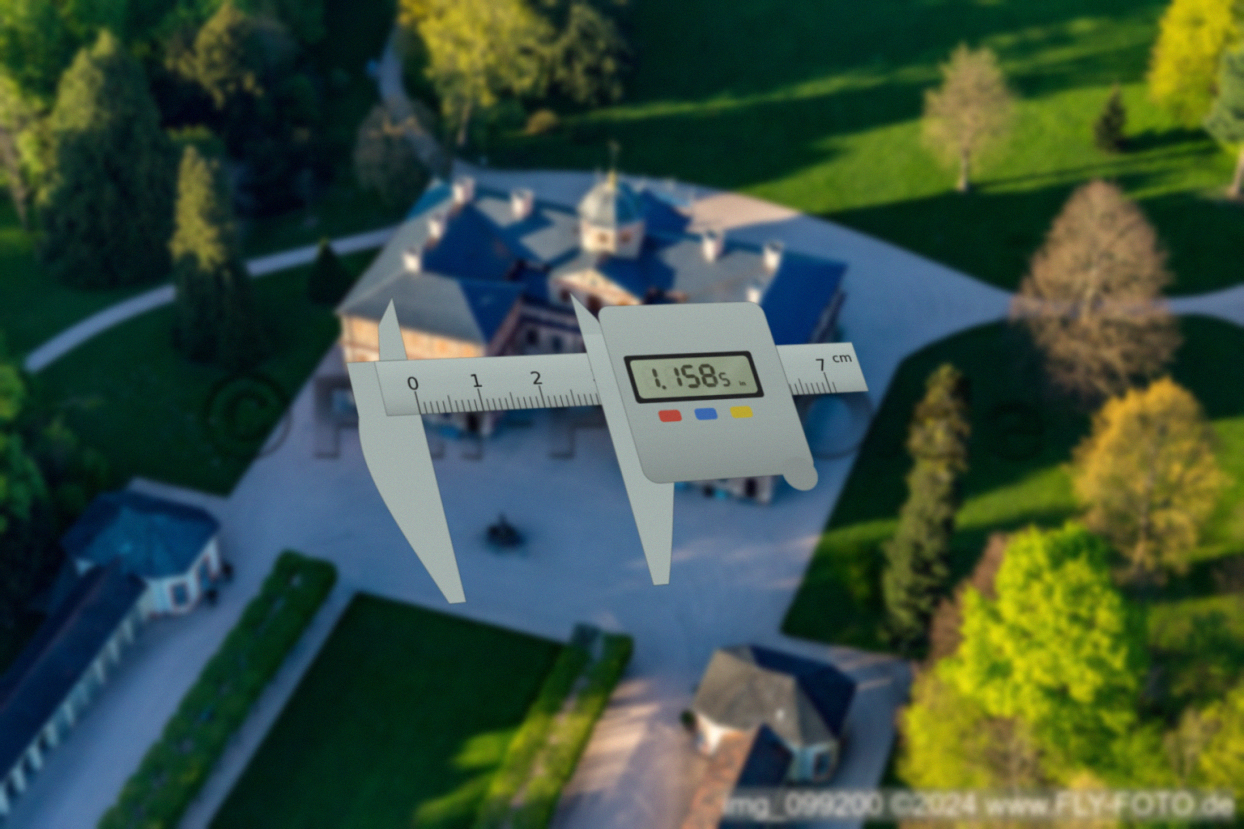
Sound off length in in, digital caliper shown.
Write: 1.1585 in
